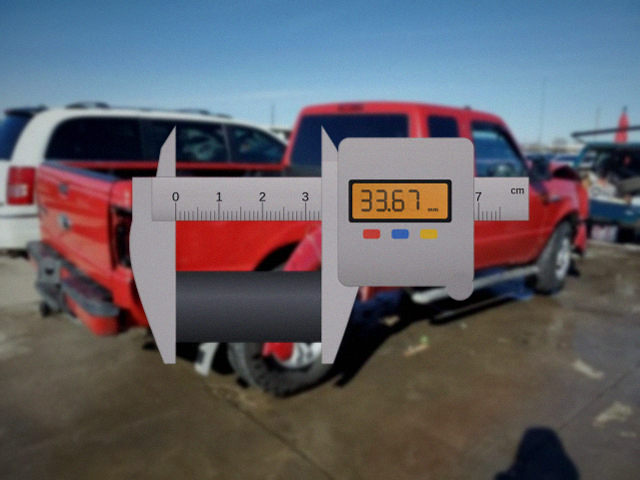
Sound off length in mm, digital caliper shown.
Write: 33.67 mm
